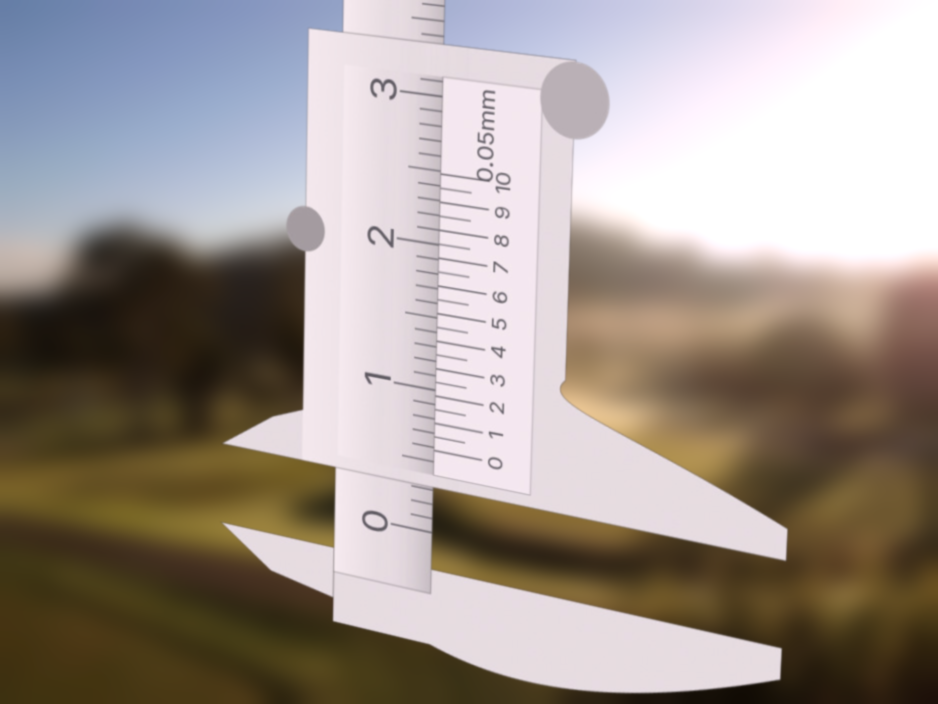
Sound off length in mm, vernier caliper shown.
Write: 5.8 mm
